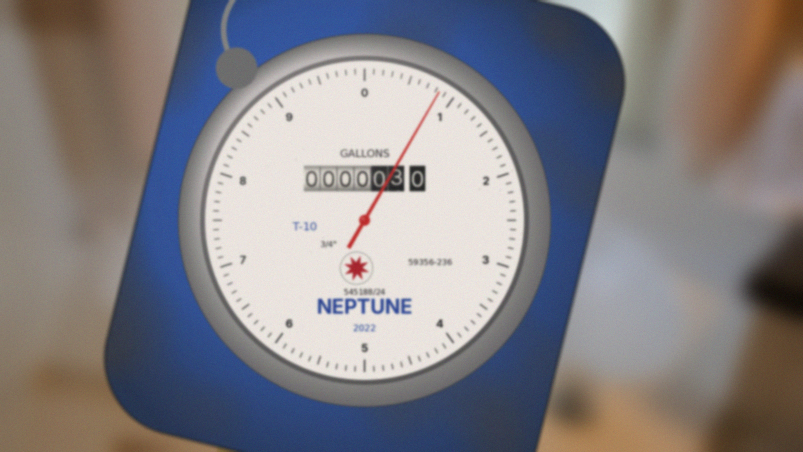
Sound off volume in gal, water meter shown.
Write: 30.8 gal
